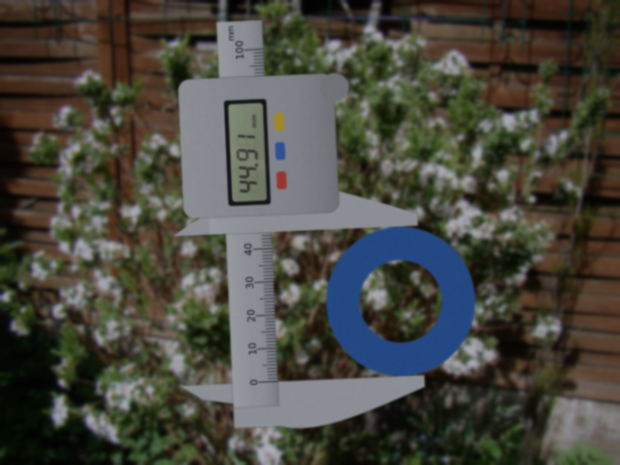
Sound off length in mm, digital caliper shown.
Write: 44.91 mm
